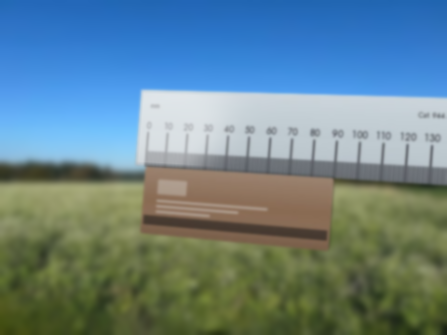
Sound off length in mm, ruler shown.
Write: 90 mm
